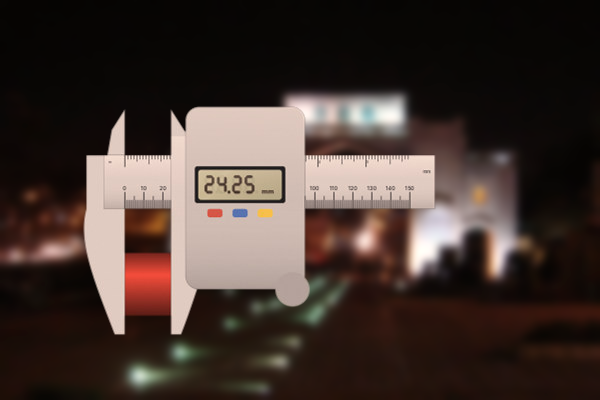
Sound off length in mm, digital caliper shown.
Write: 24.25 mm
